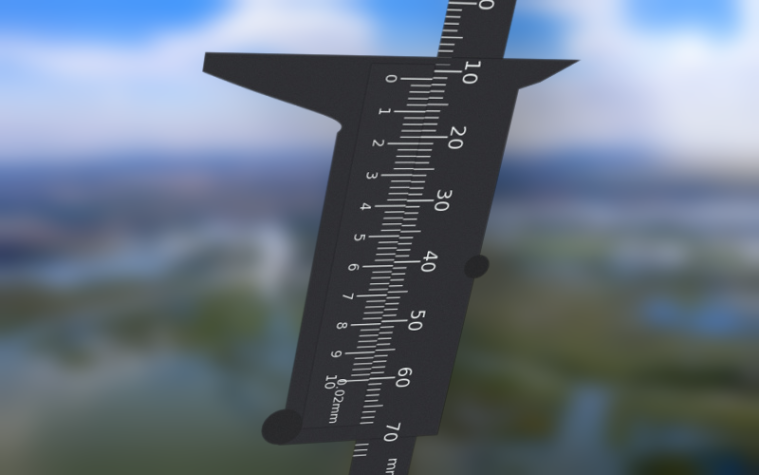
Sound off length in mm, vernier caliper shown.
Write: 11.2 mm
